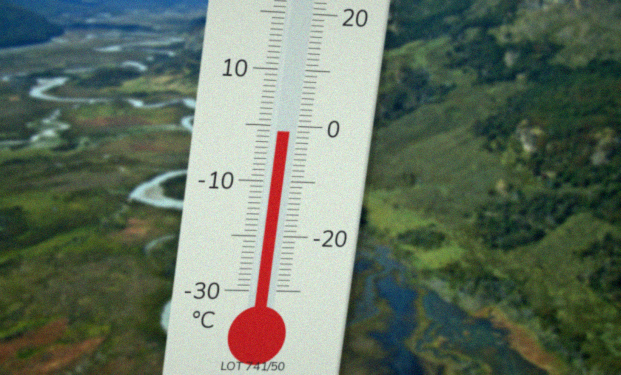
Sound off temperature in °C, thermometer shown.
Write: -1 °C
